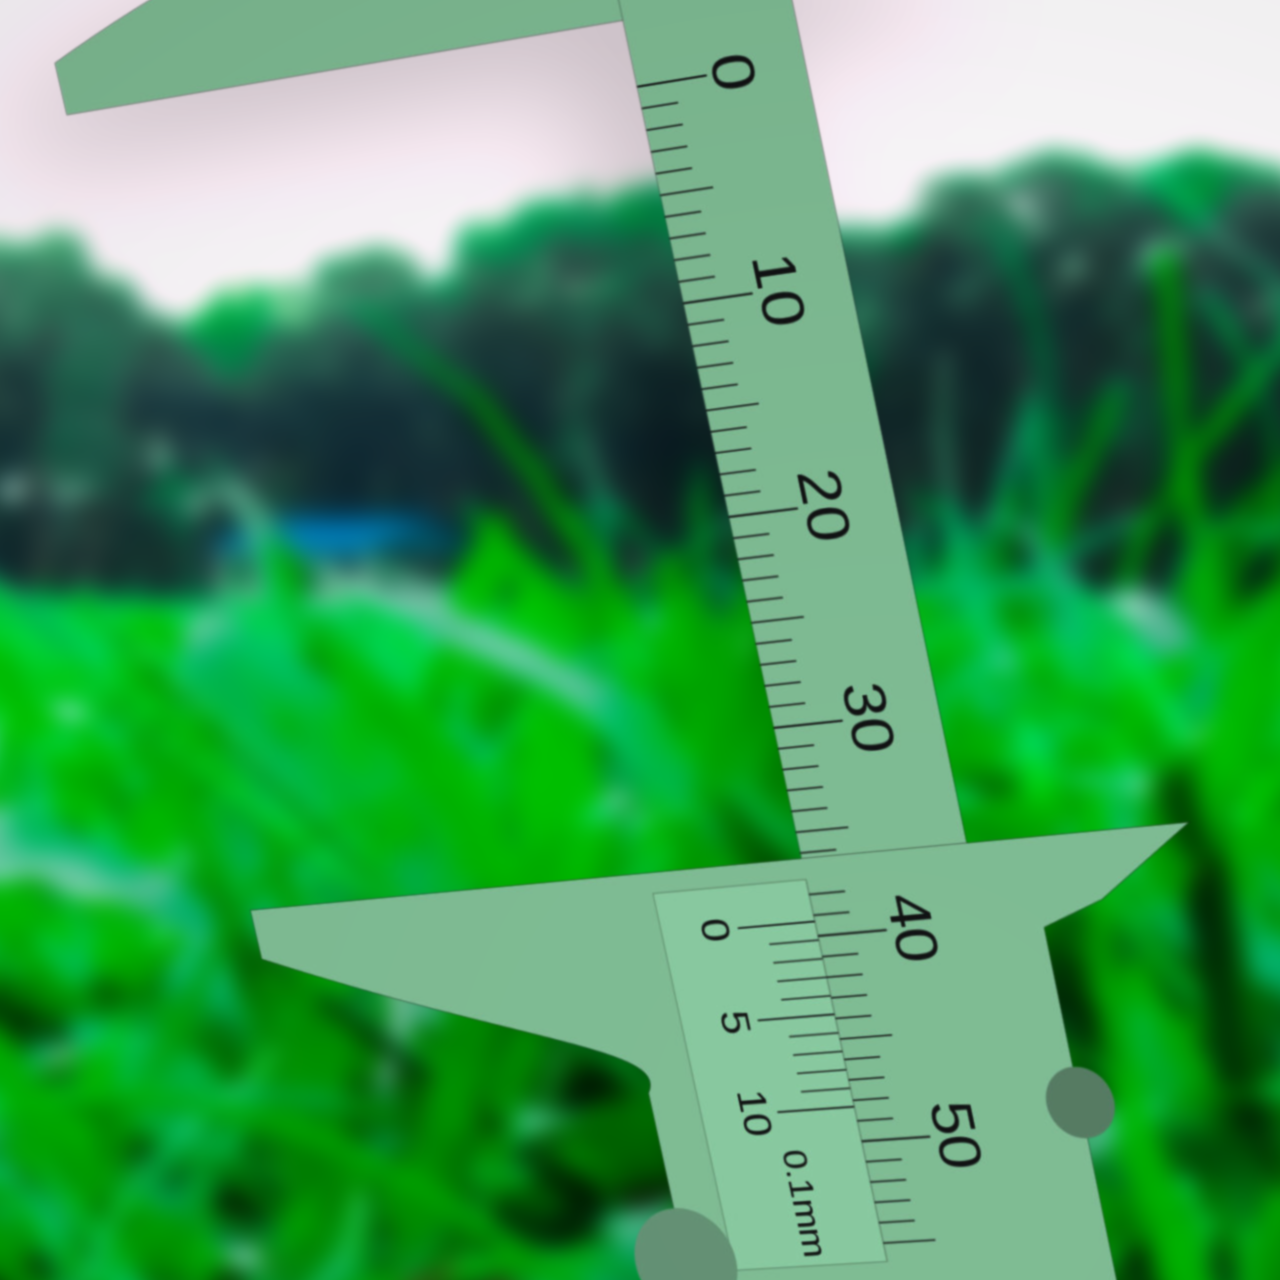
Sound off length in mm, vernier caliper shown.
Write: 39.3 mm
